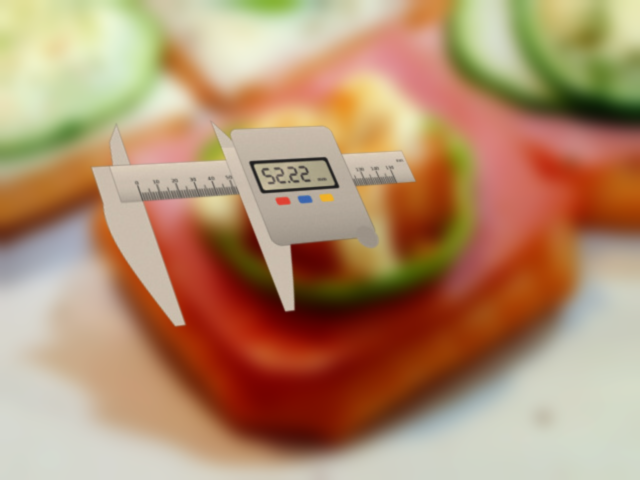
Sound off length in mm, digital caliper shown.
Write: 52.22 mm
